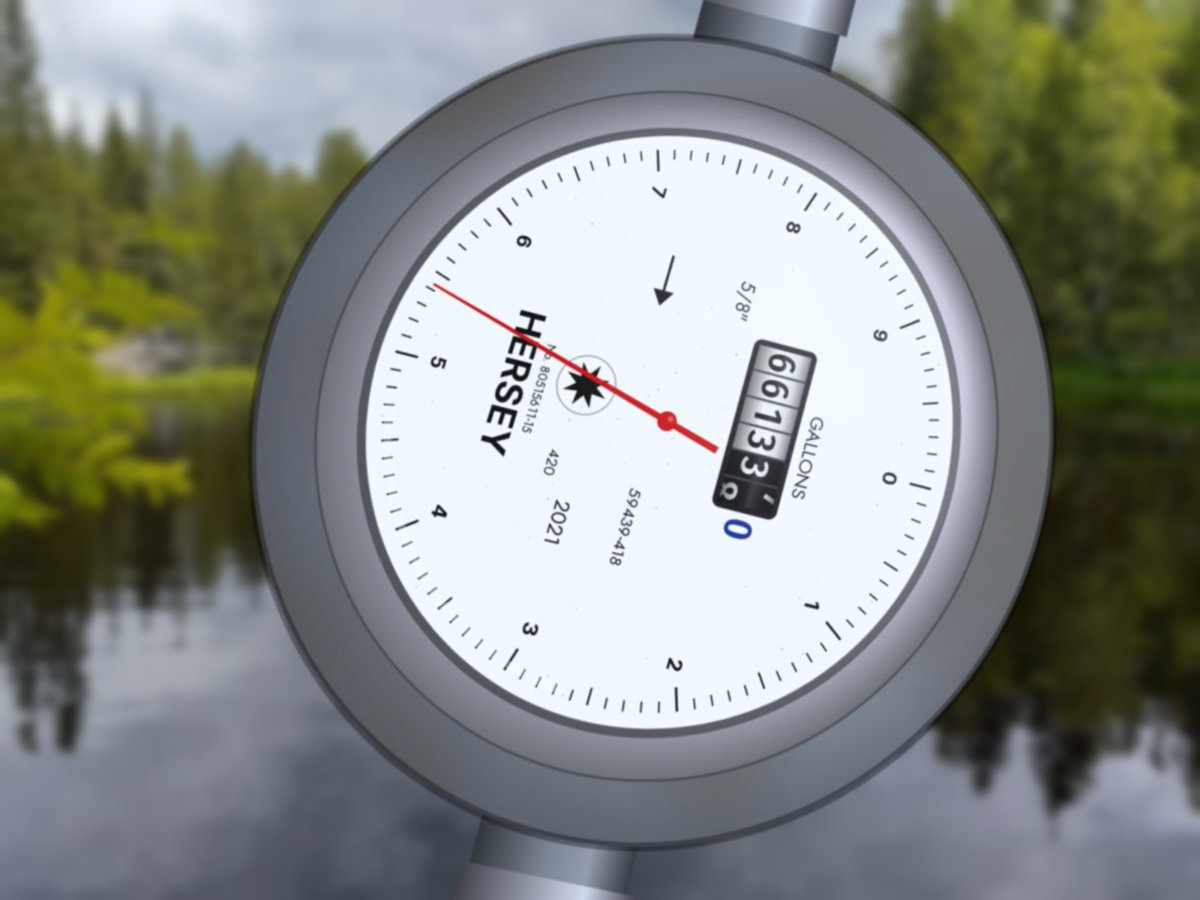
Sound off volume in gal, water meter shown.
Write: 6613375.4 gal
